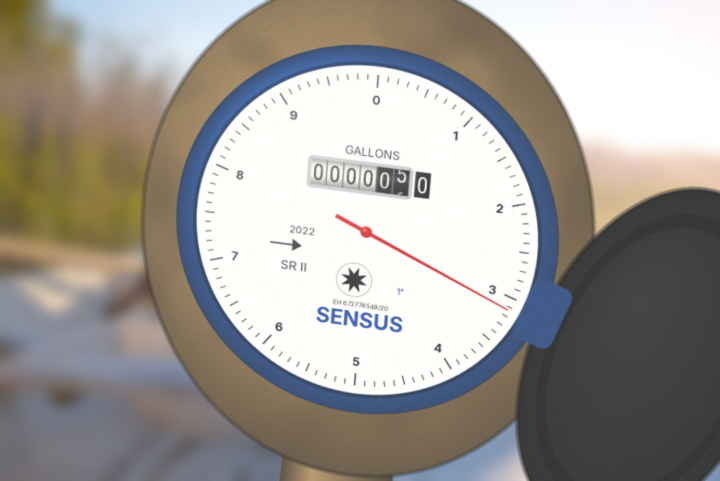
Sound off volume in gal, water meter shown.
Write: 53.1 gal
